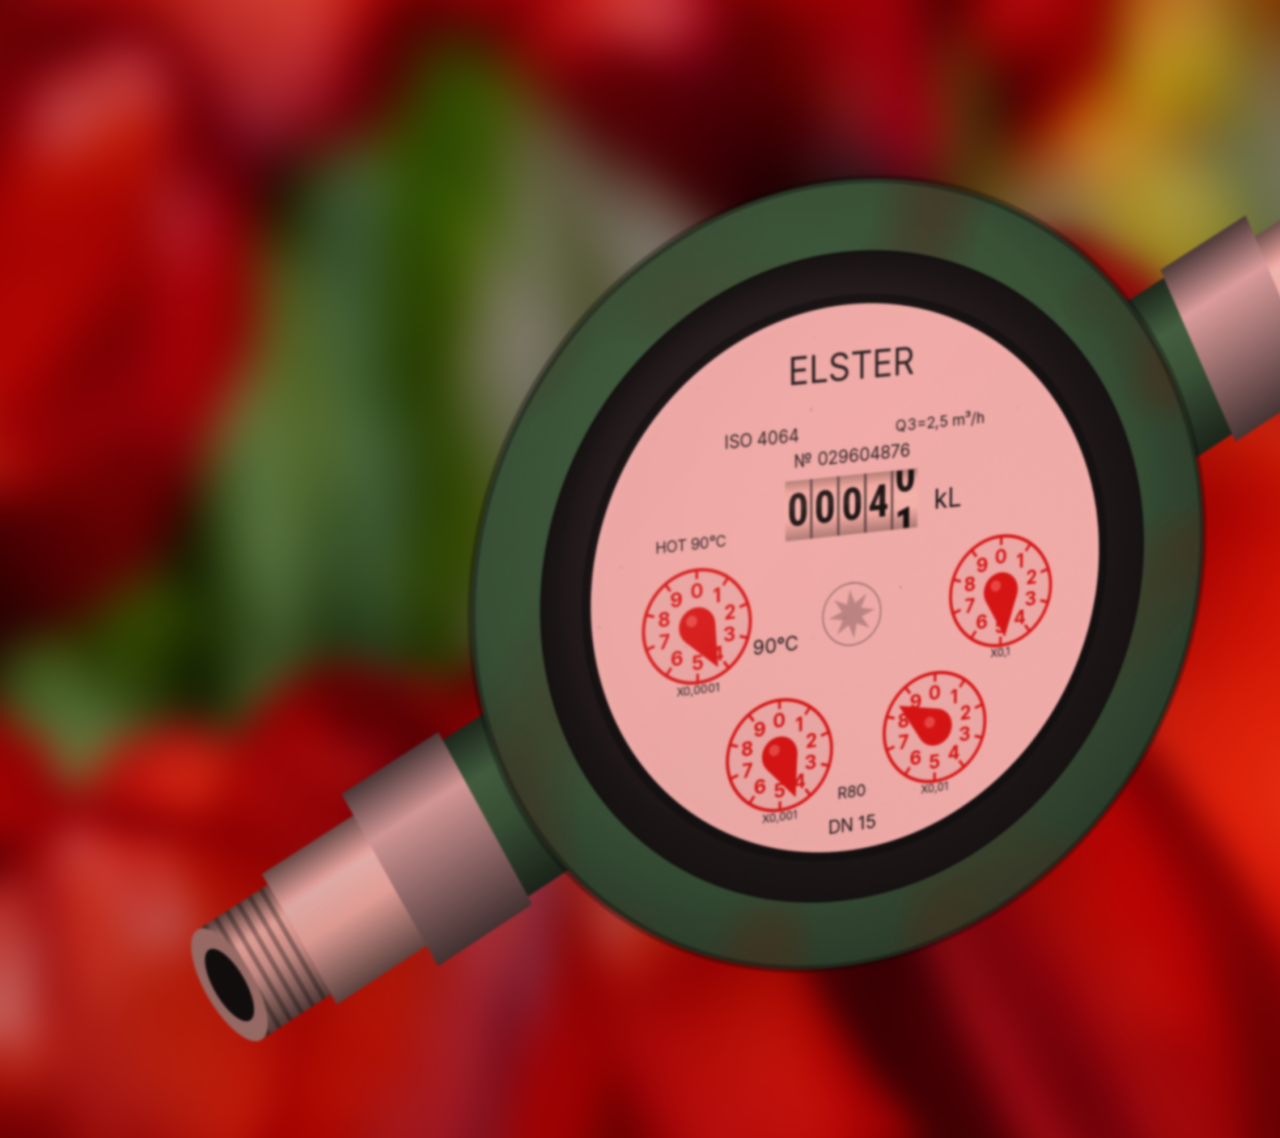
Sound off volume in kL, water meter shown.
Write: 40.4844 kL
